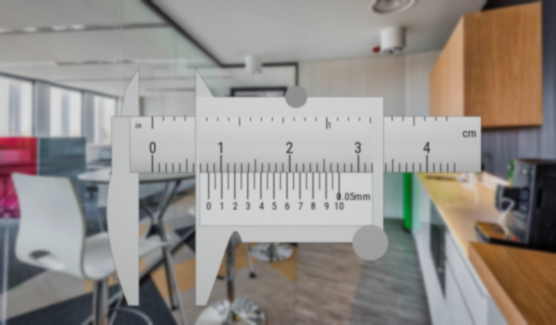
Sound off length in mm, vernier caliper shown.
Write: 8.2 mm
